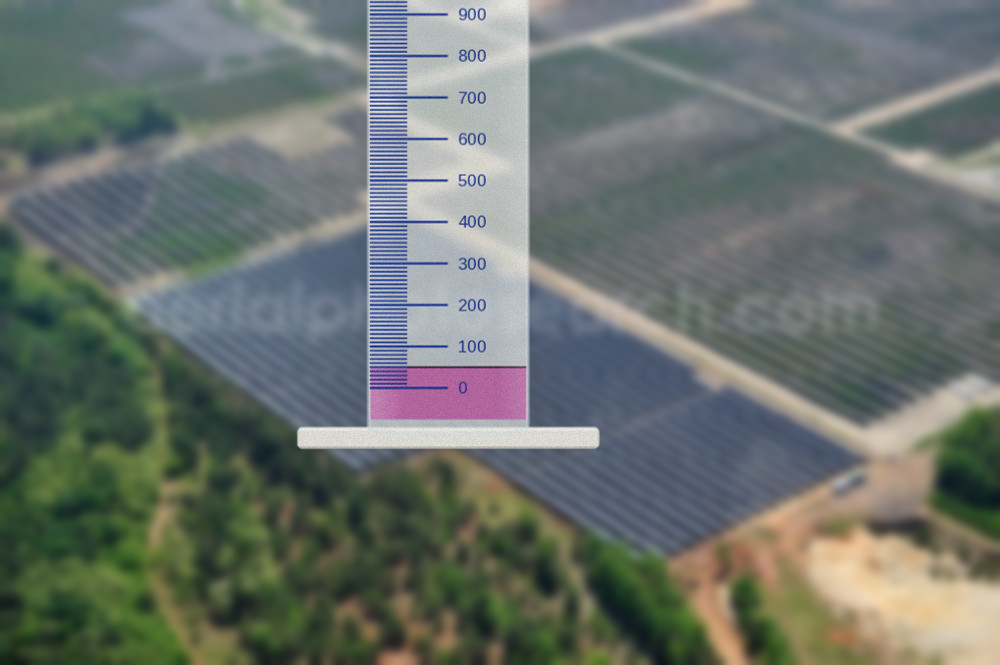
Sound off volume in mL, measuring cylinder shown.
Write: 50 mL
